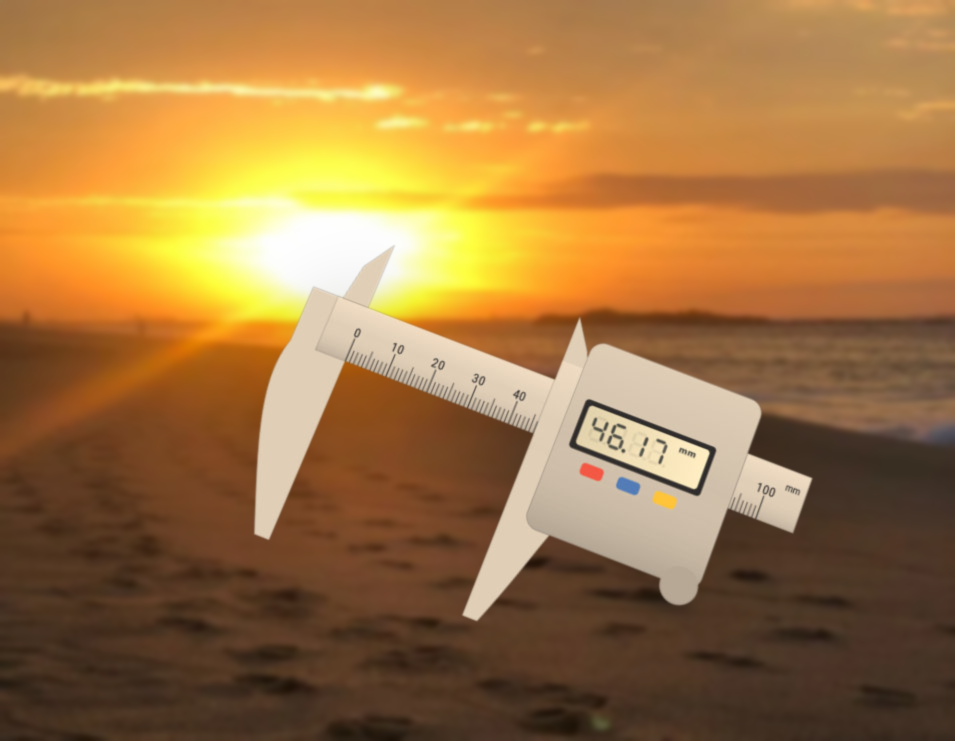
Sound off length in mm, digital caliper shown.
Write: 46.17 mm
